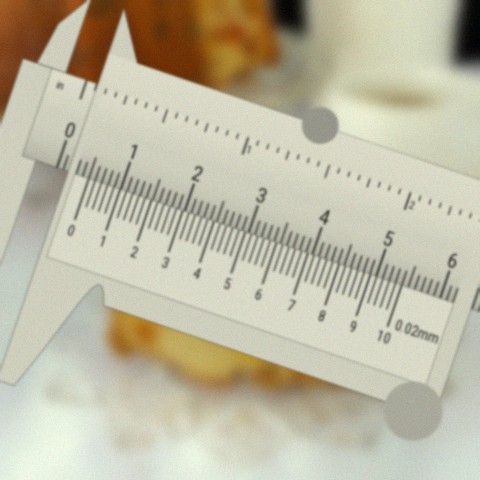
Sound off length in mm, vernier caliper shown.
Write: 5.0 mm
